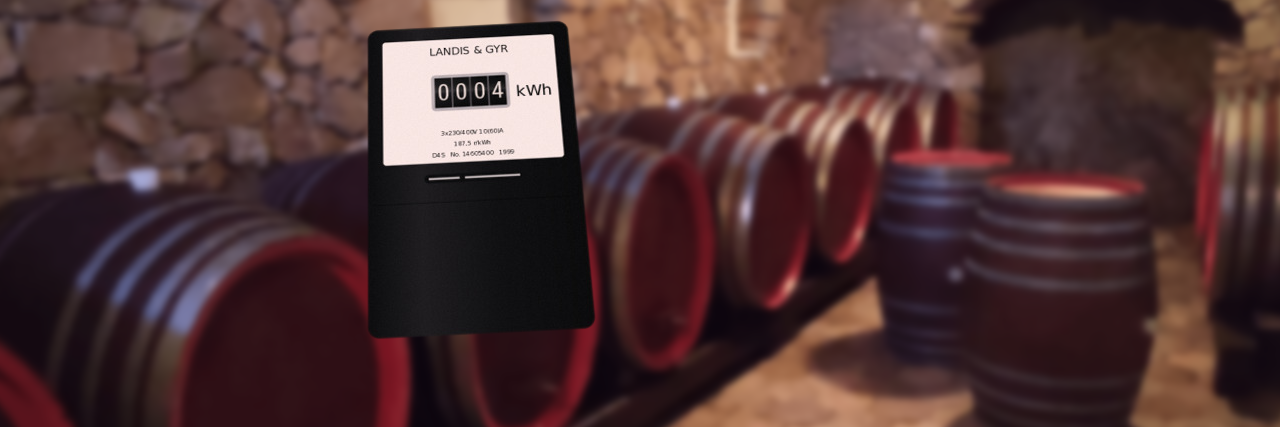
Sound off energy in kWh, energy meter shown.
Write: 4 kWh
